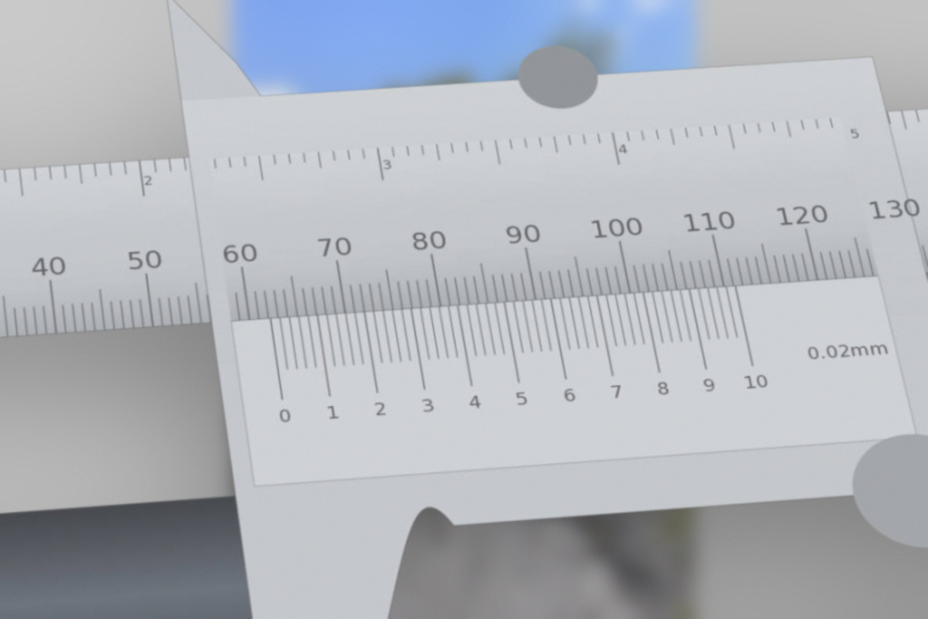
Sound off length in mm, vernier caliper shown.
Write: 62.2 mm
